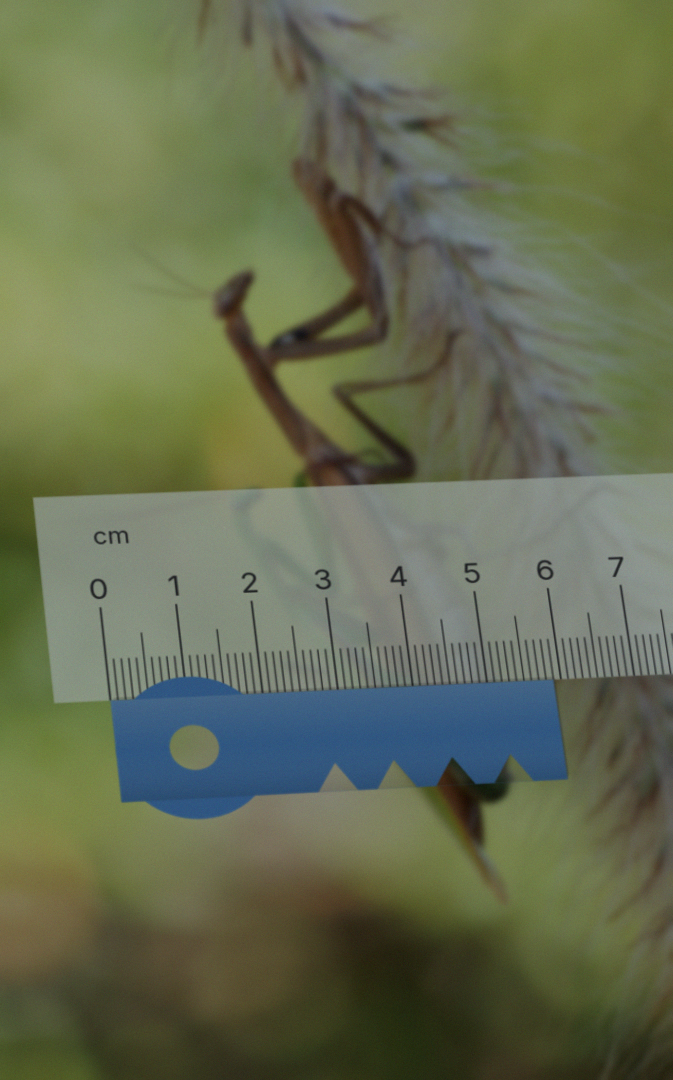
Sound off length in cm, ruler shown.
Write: 5.9 cm
